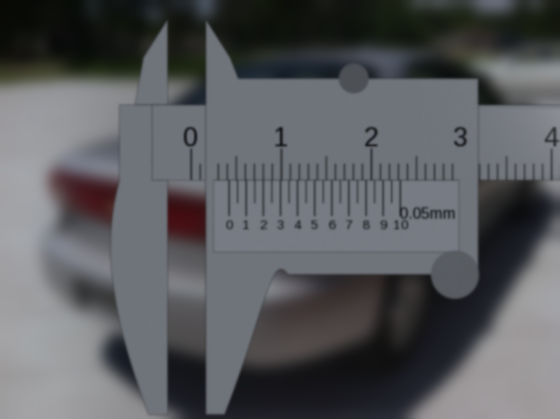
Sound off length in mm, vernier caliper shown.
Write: 4.2 mm
